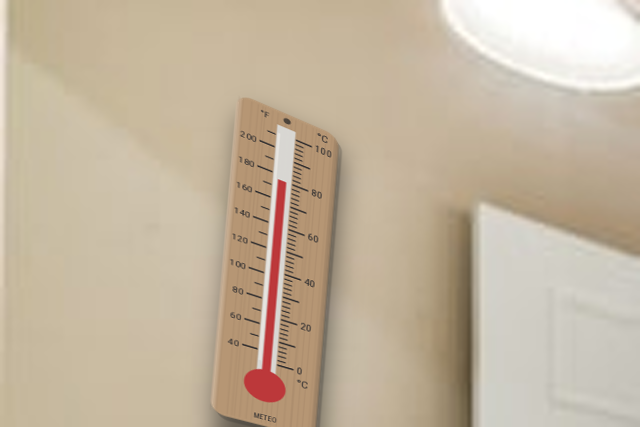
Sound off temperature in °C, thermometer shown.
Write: 80 °C
